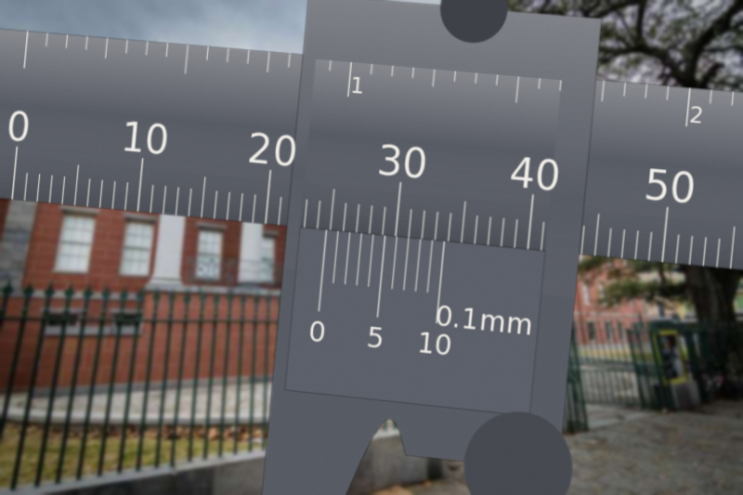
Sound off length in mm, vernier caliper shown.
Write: 24.7 mm
